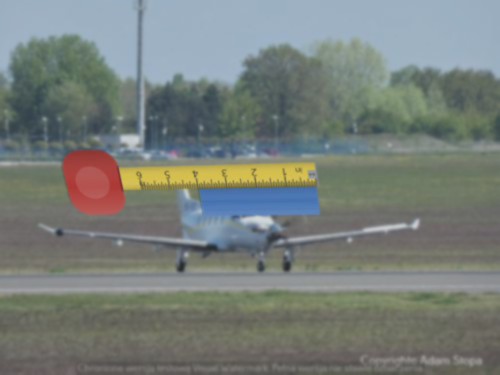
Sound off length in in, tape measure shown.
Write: 4 in
